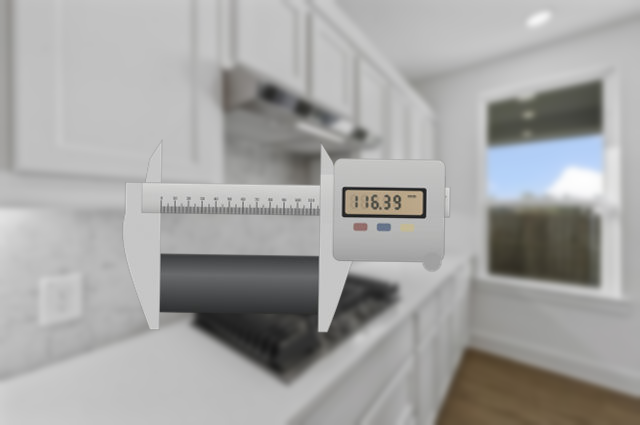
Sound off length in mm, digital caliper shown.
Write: 116.39 mm
